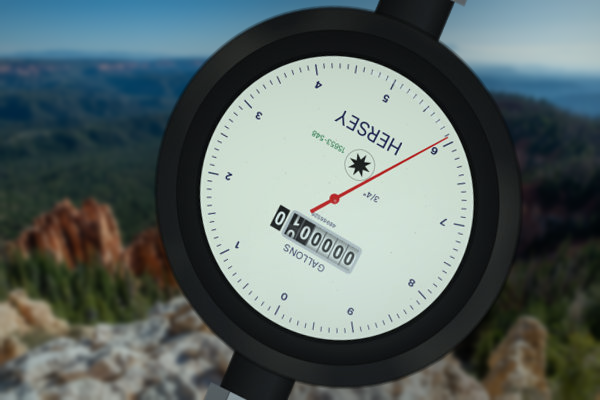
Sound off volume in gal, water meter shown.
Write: 5.9 gal
